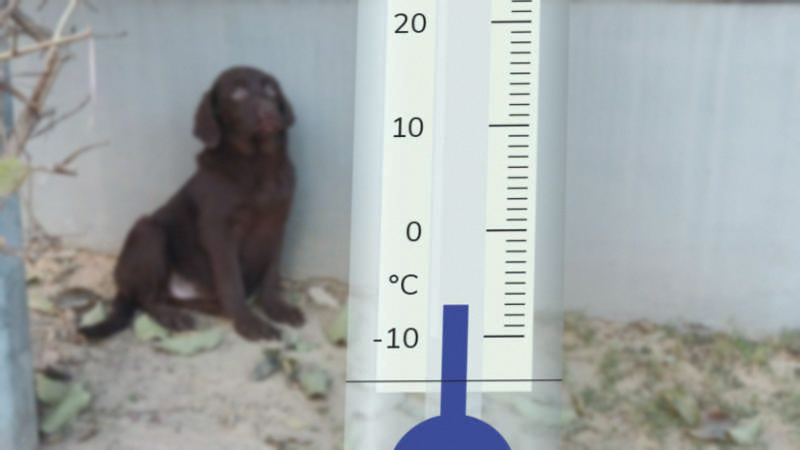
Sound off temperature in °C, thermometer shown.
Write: -7 °C
